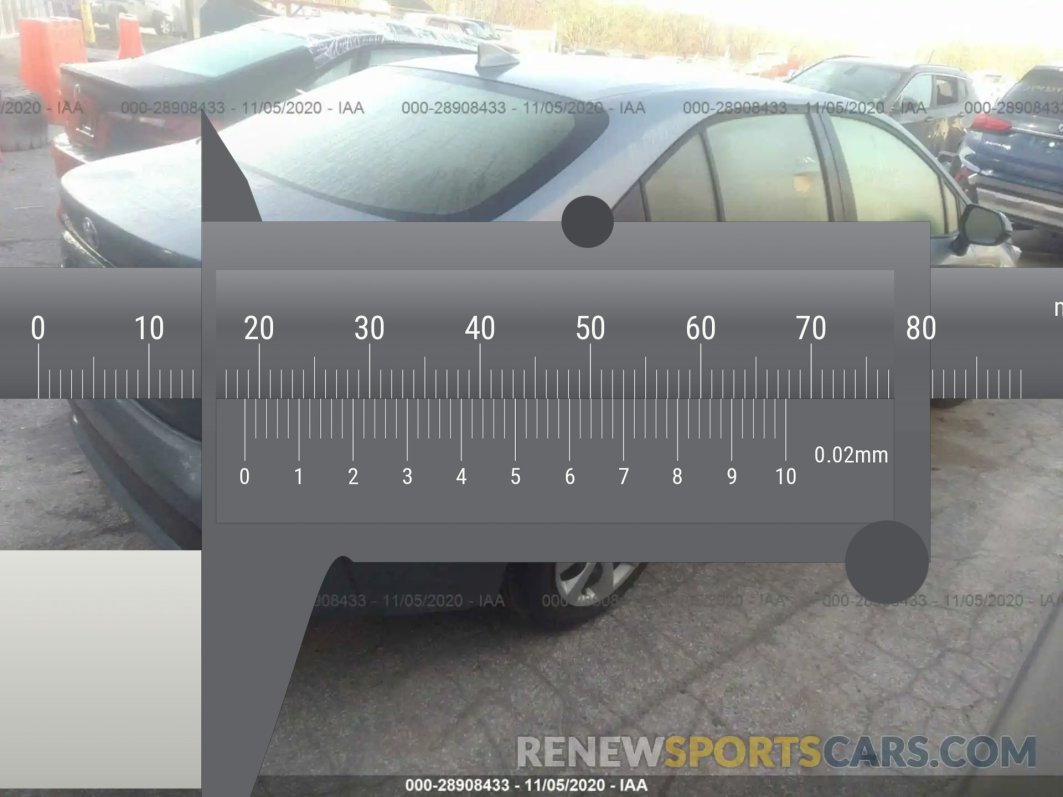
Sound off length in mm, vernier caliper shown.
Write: 18.7 mm
